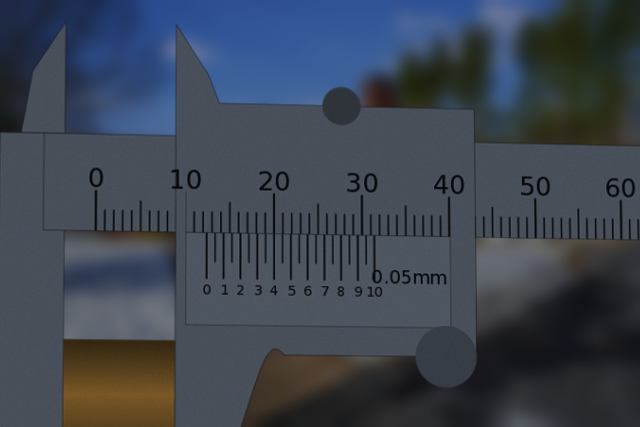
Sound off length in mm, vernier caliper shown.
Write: 12.4 mm
